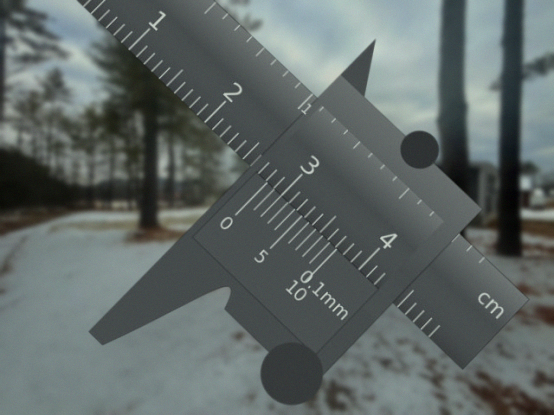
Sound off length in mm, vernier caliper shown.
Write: 28.2 mm
